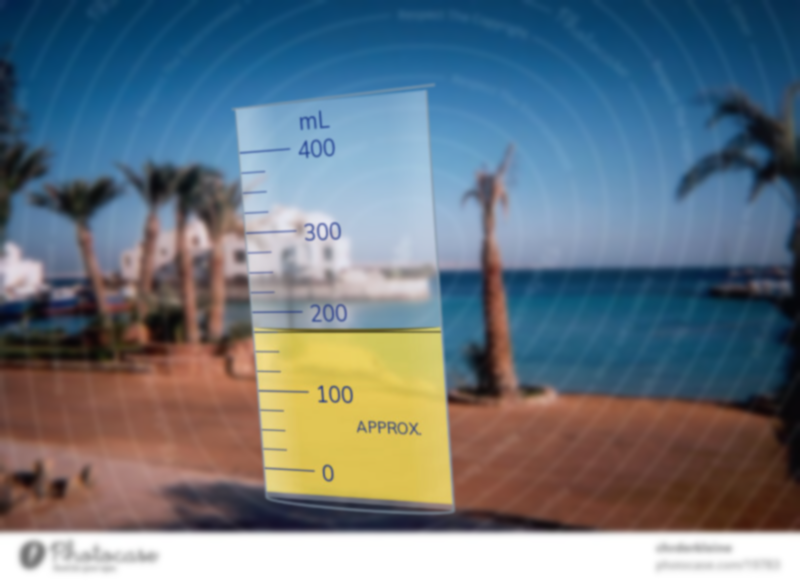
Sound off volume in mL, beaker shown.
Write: 175 mL
